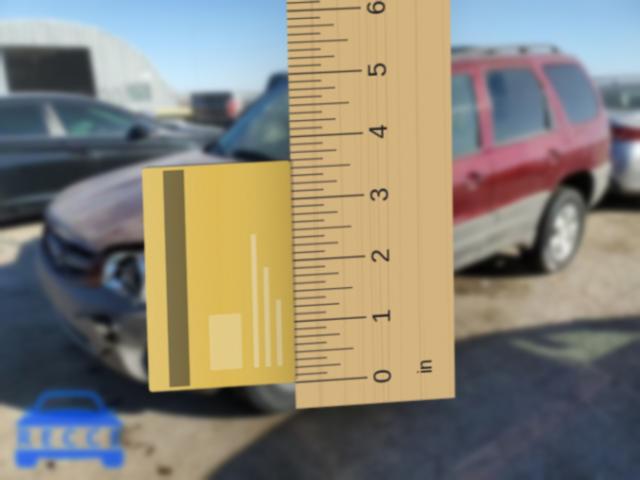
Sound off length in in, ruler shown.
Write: 3.625 in
